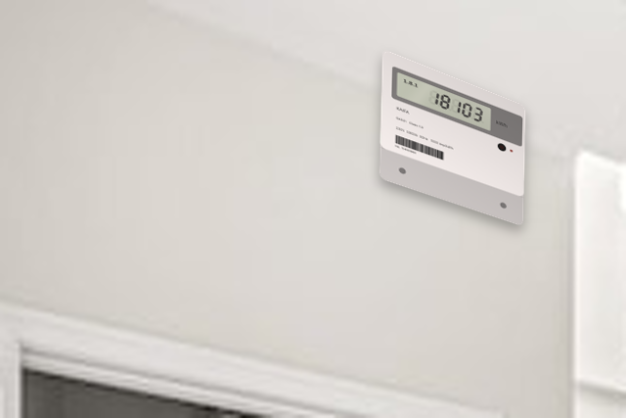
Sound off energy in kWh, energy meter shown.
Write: 18103 kWh
